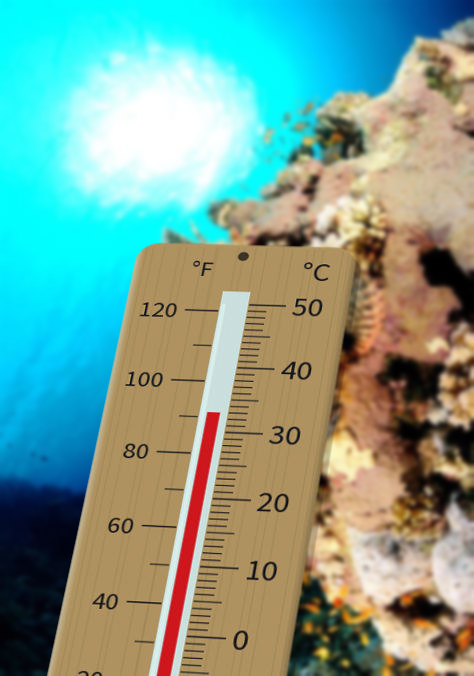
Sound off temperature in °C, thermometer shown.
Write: 33 °C
